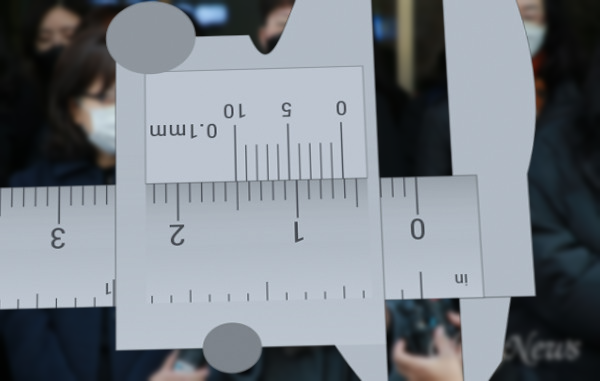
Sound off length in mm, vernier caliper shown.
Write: 6.1 mm
